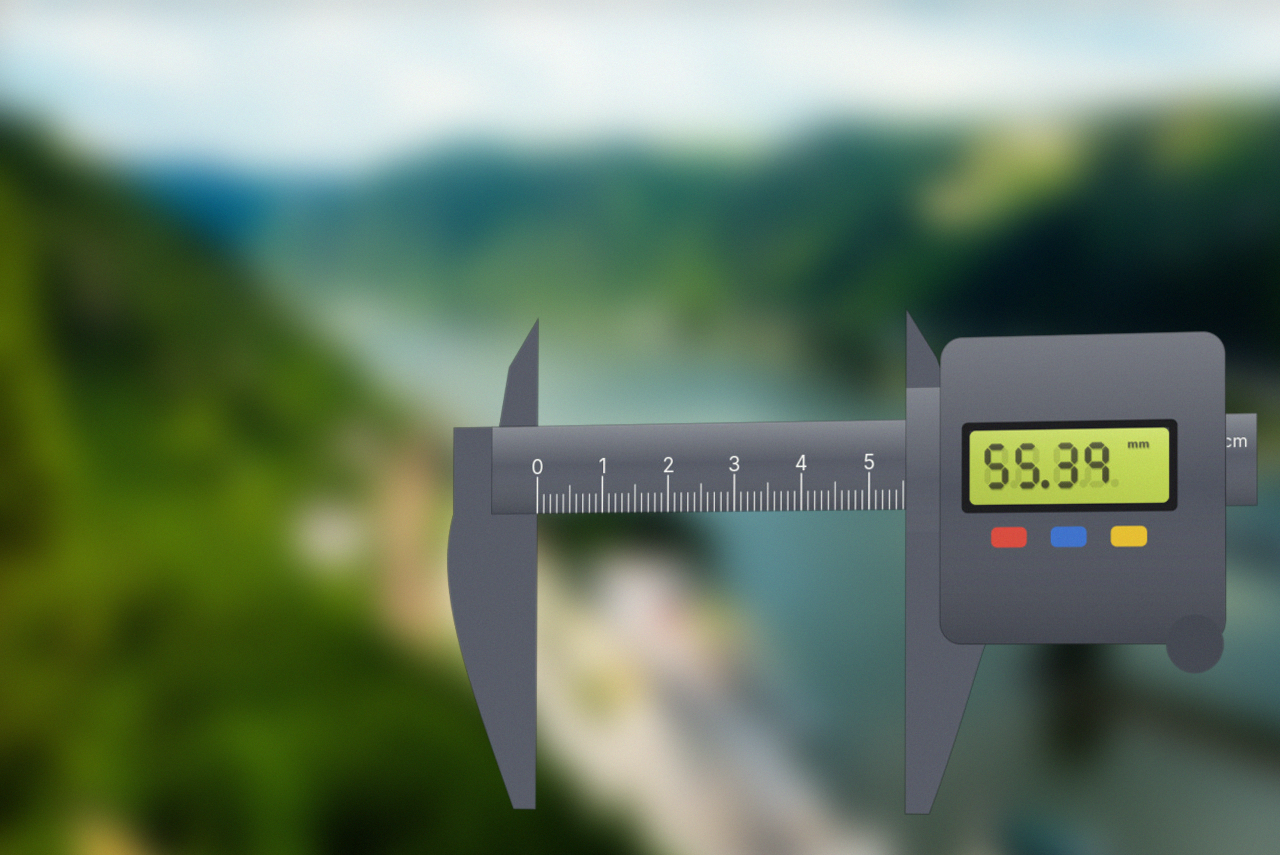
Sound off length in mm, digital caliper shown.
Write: 55.39 mm
